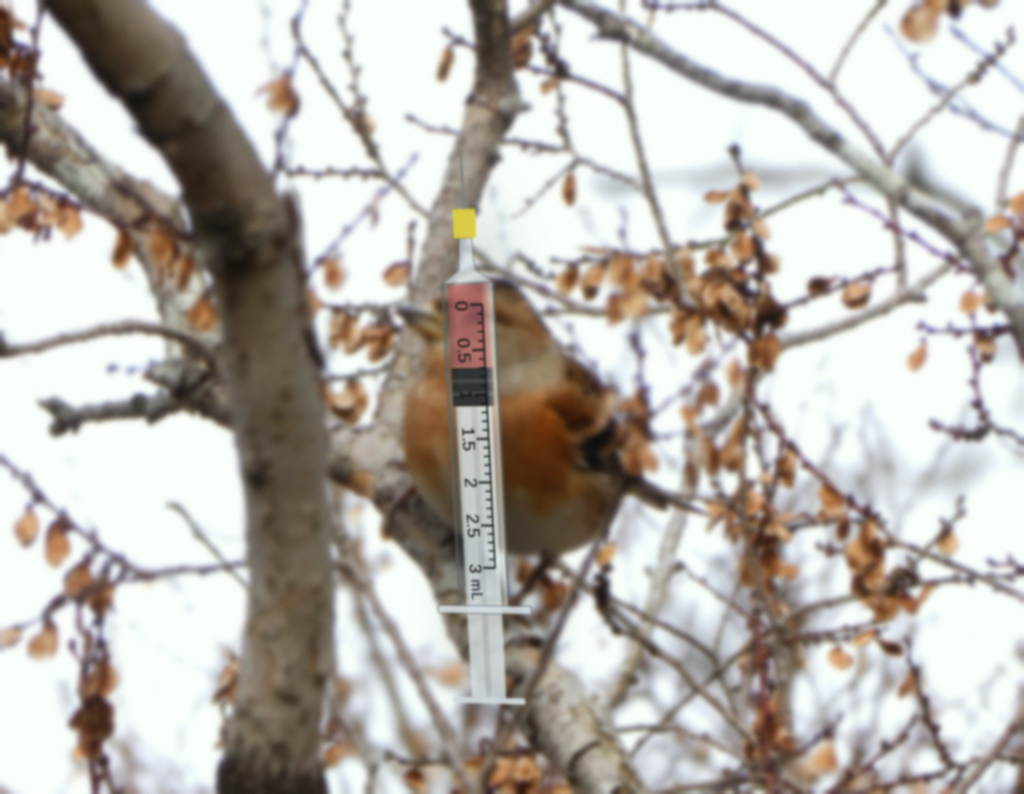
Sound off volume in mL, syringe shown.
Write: 0.7 mL
